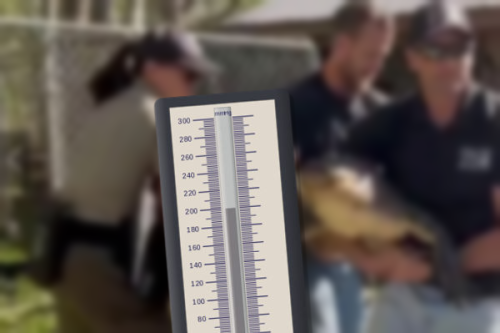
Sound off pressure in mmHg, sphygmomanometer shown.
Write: 200 mmHg
